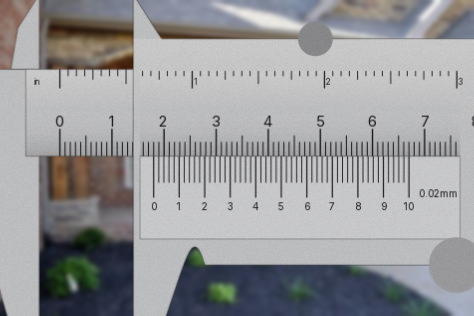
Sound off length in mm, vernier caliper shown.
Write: 18.0 mm
